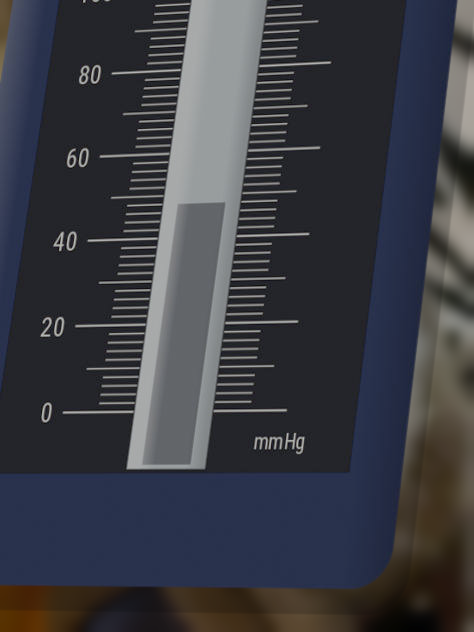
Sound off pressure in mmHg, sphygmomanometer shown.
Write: 48 mmHg
